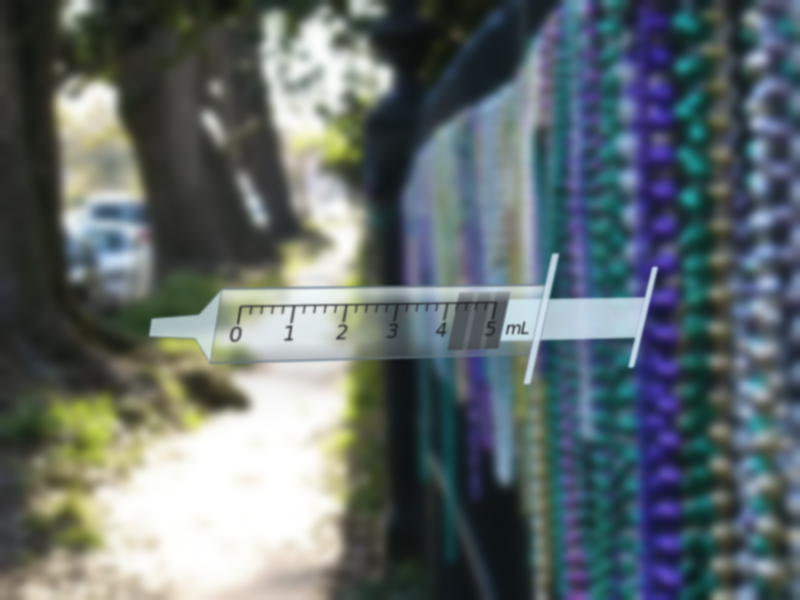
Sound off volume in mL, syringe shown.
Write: 4.2 mL
